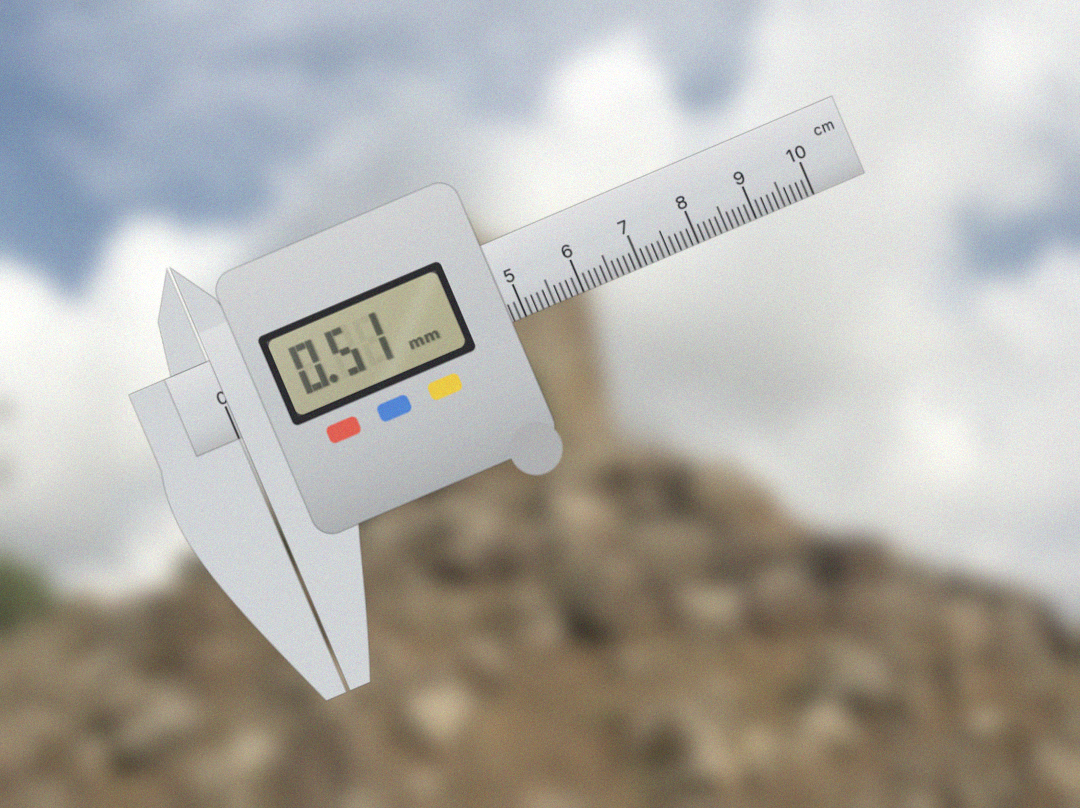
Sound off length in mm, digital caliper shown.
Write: 0.51 mm
